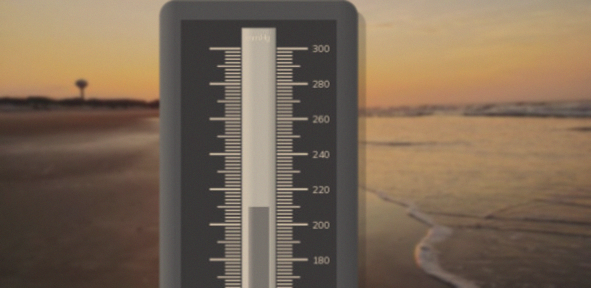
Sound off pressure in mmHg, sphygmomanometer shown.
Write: 210 mmHg
